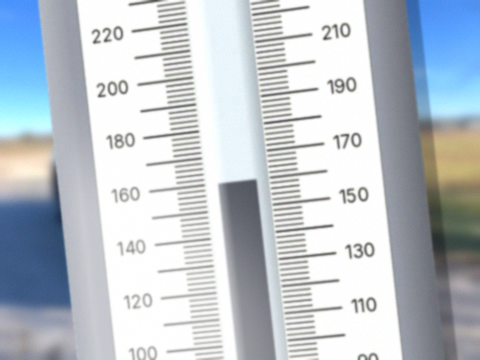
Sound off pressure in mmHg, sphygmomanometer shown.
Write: 160 mmHg
